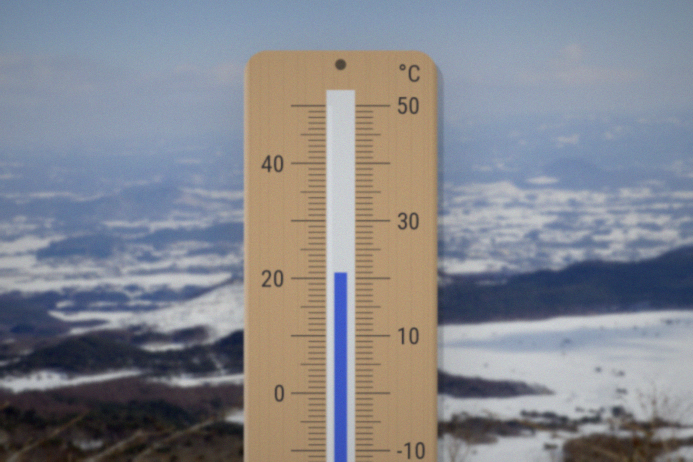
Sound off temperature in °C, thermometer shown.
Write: 21 °C
